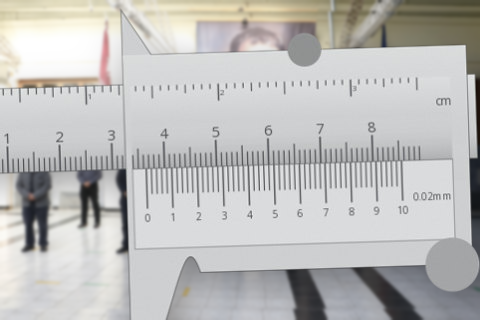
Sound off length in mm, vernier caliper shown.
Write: 36.5 mm
